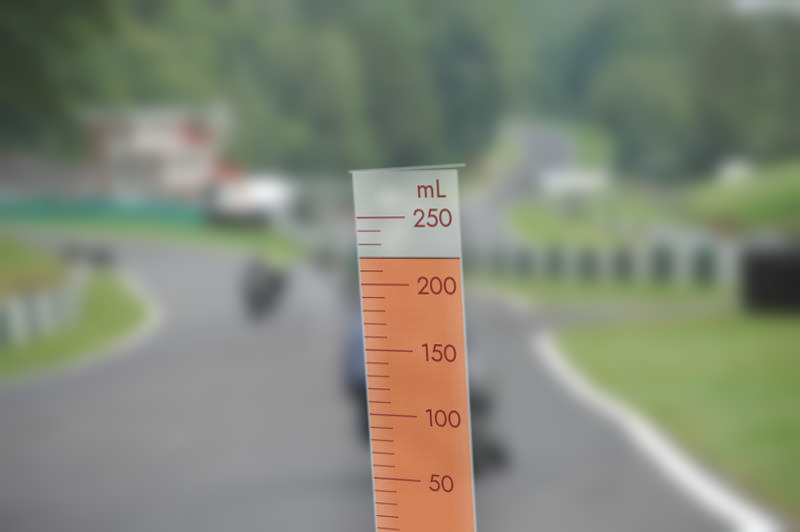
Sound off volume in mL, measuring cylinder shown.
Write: 220 mL
